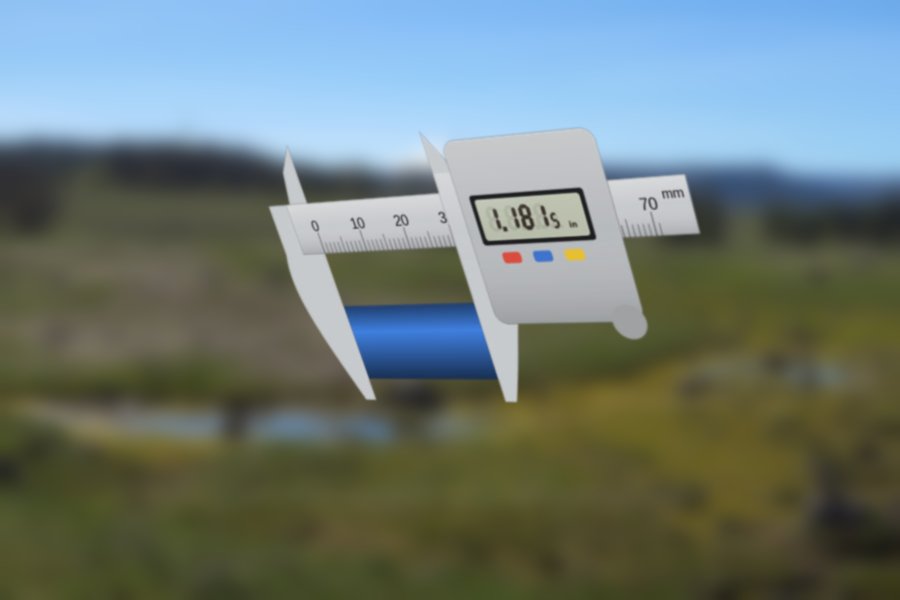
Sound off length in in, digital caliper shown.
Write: 1.1815 in
